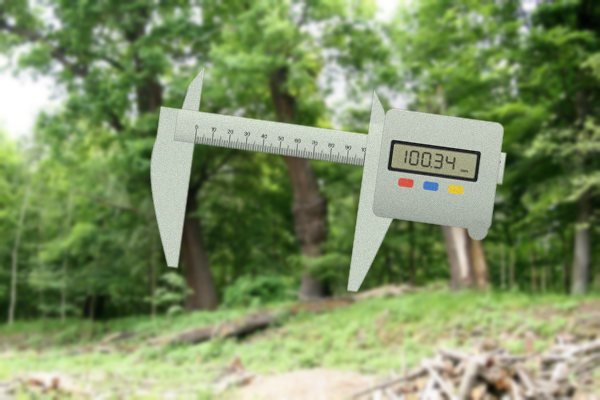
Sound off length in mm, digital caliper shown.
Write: 100.34 mm
